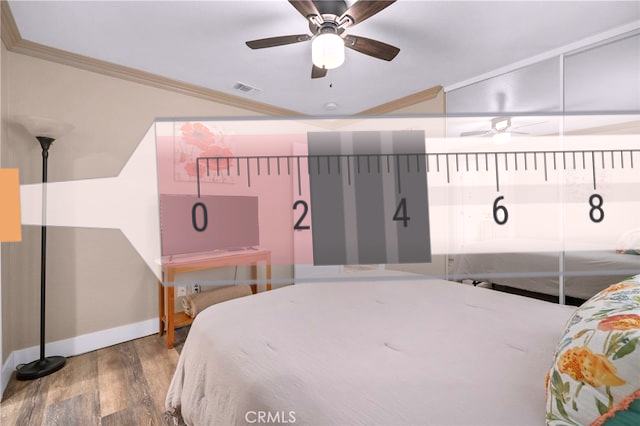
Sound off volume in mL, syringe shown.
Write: 2.2 mL
